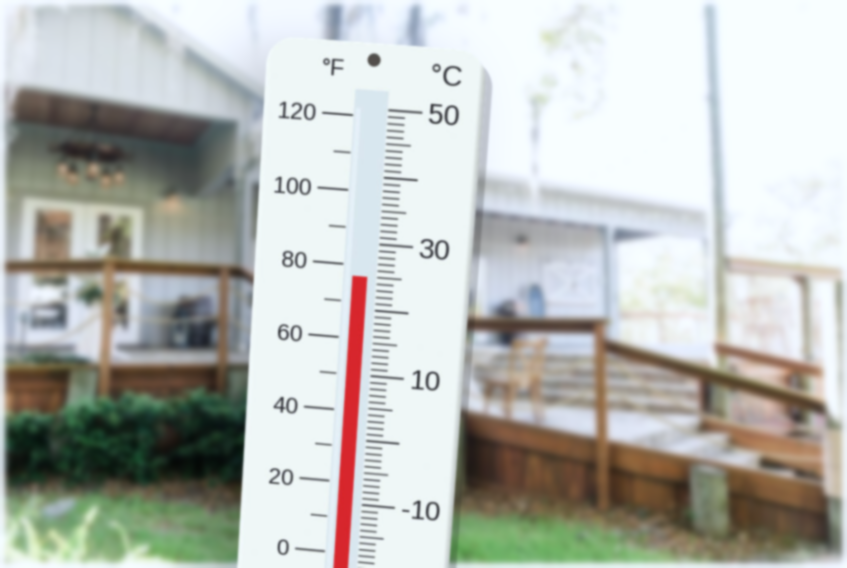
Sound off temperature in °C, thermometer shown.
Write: 25 °C
